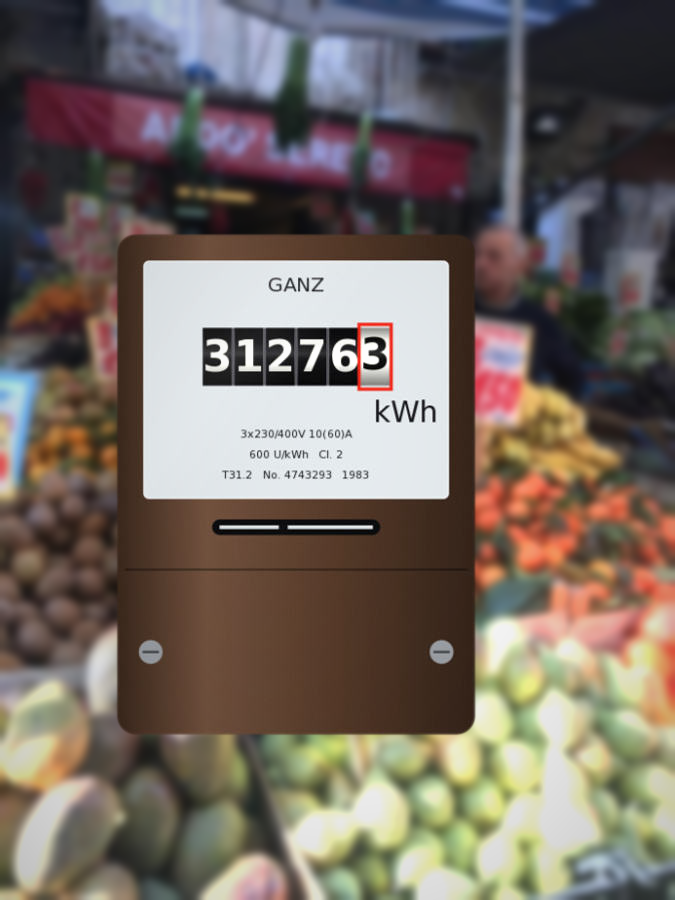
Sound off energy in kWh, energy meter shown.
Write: 31276.3 kWh
